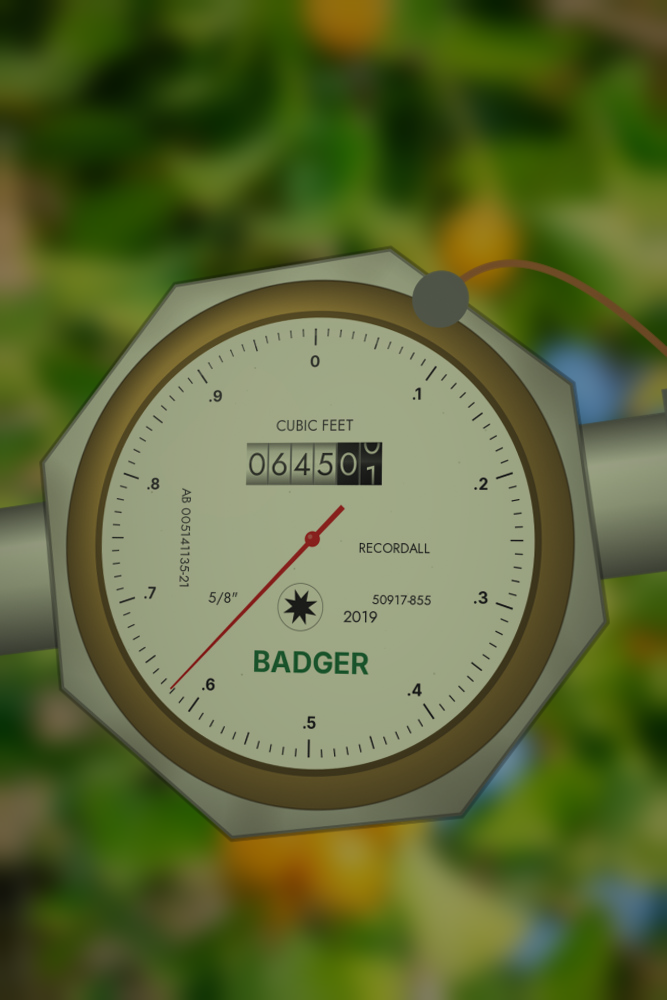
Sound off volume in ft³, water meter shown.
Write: 64500.62 ft³
